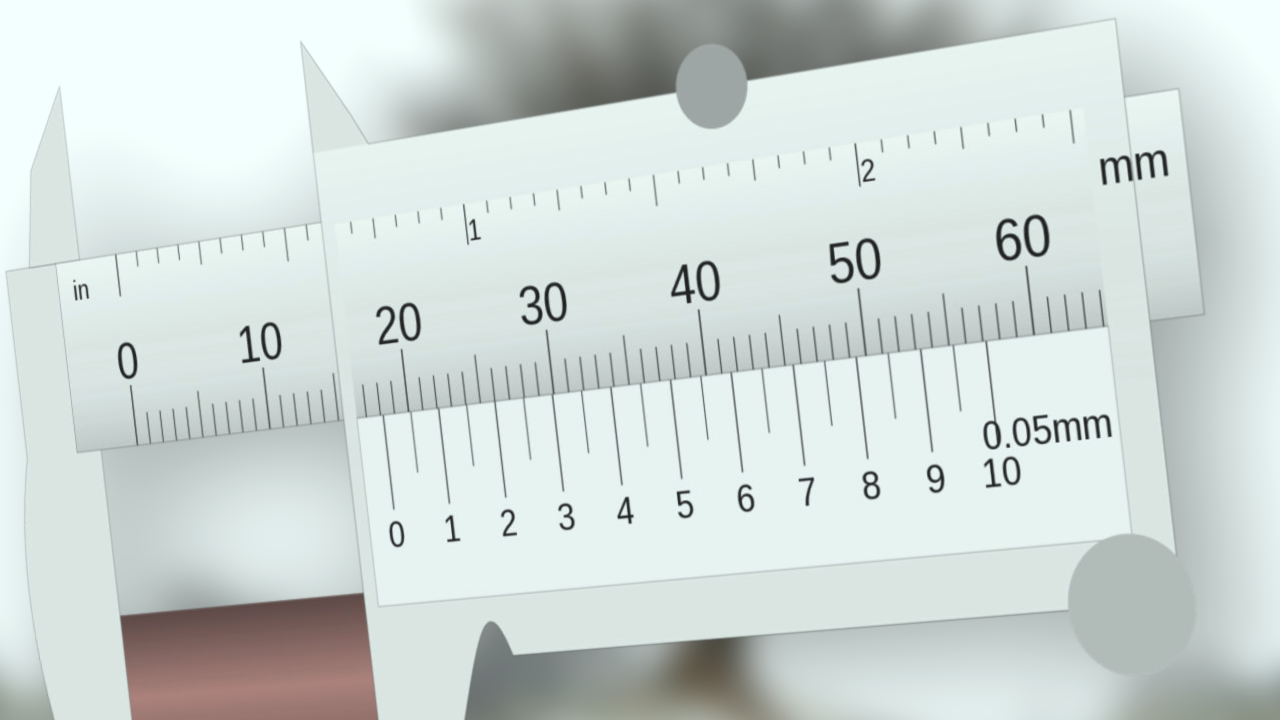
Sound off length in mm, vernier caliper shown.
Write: 18.2 mm
